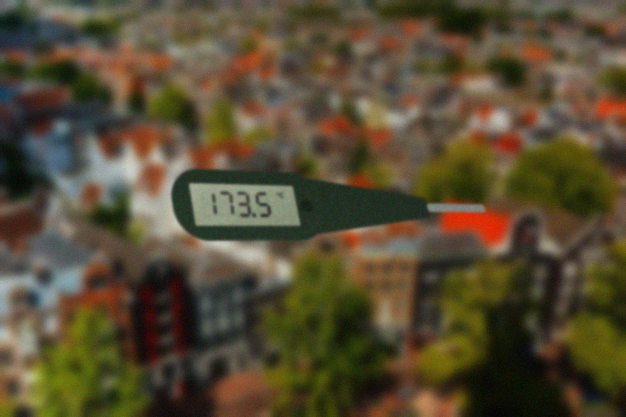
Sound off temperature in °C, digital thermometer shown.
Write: 173.5 °C
